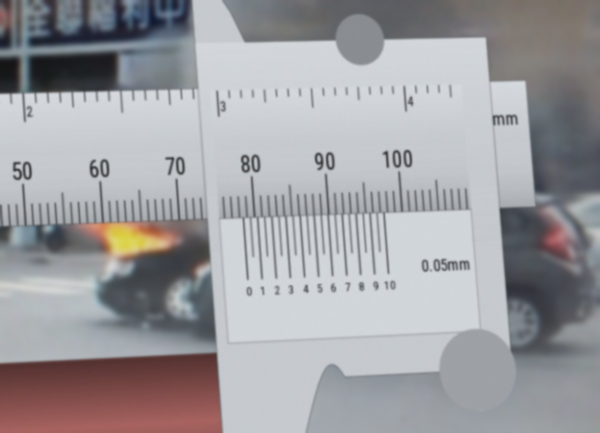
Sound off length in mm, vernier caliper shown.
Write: 78.5 mm
